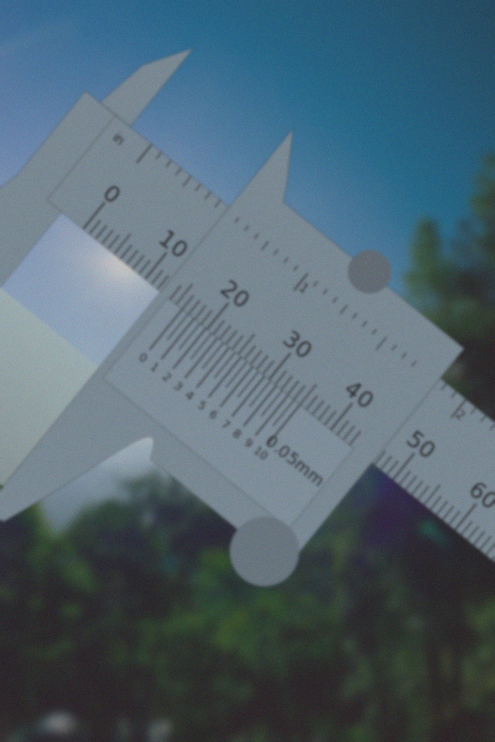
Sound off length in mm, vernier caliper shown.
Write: 16.0 mm
